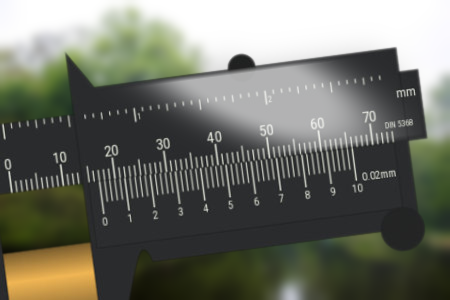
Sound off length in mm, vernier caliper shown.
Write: 17.0 mm
